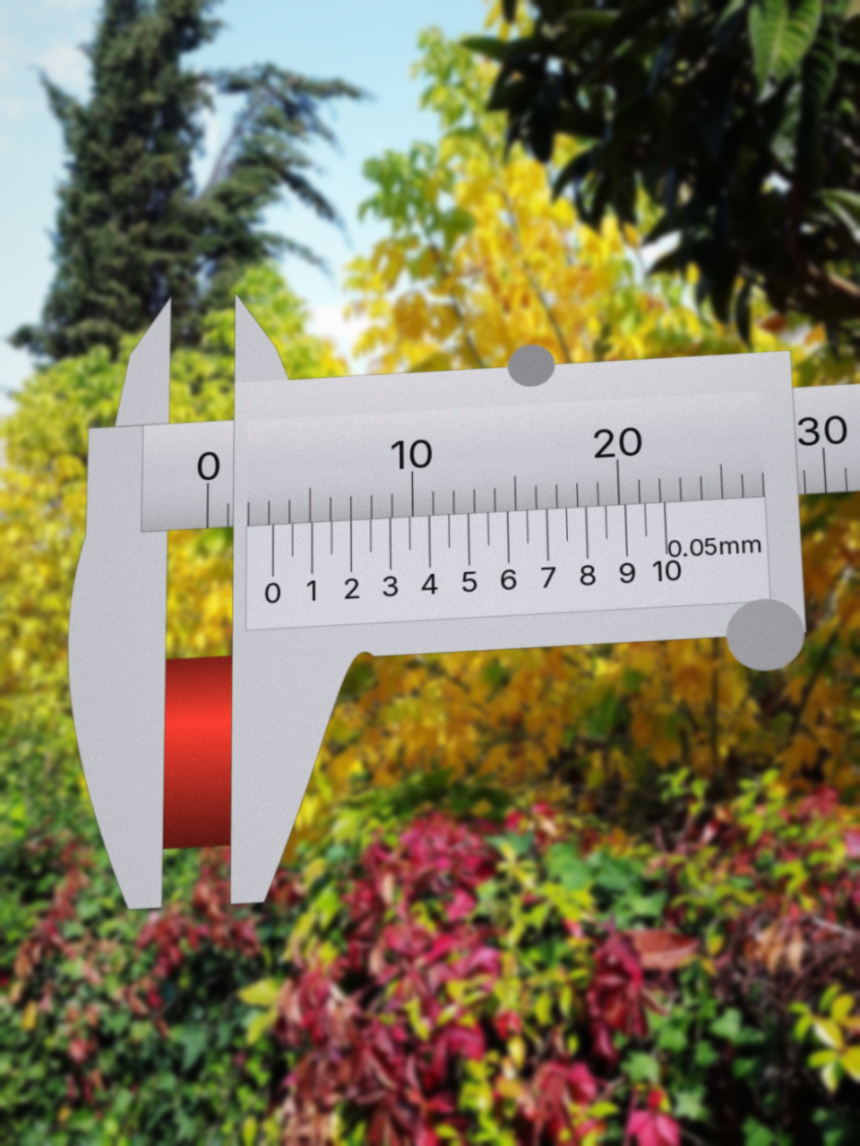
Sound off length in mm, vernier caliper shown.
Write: 3.2 mm
